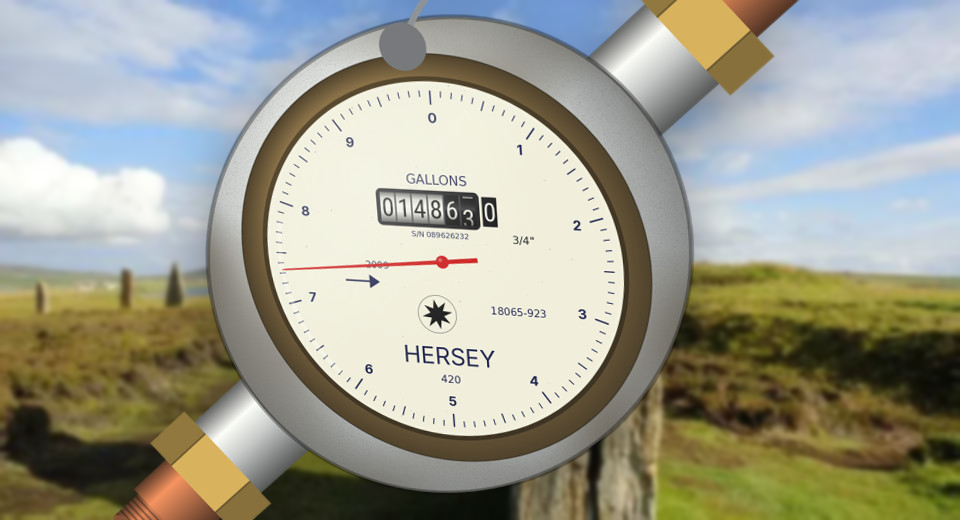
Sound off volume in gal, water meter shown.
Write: 148627.3 gal
